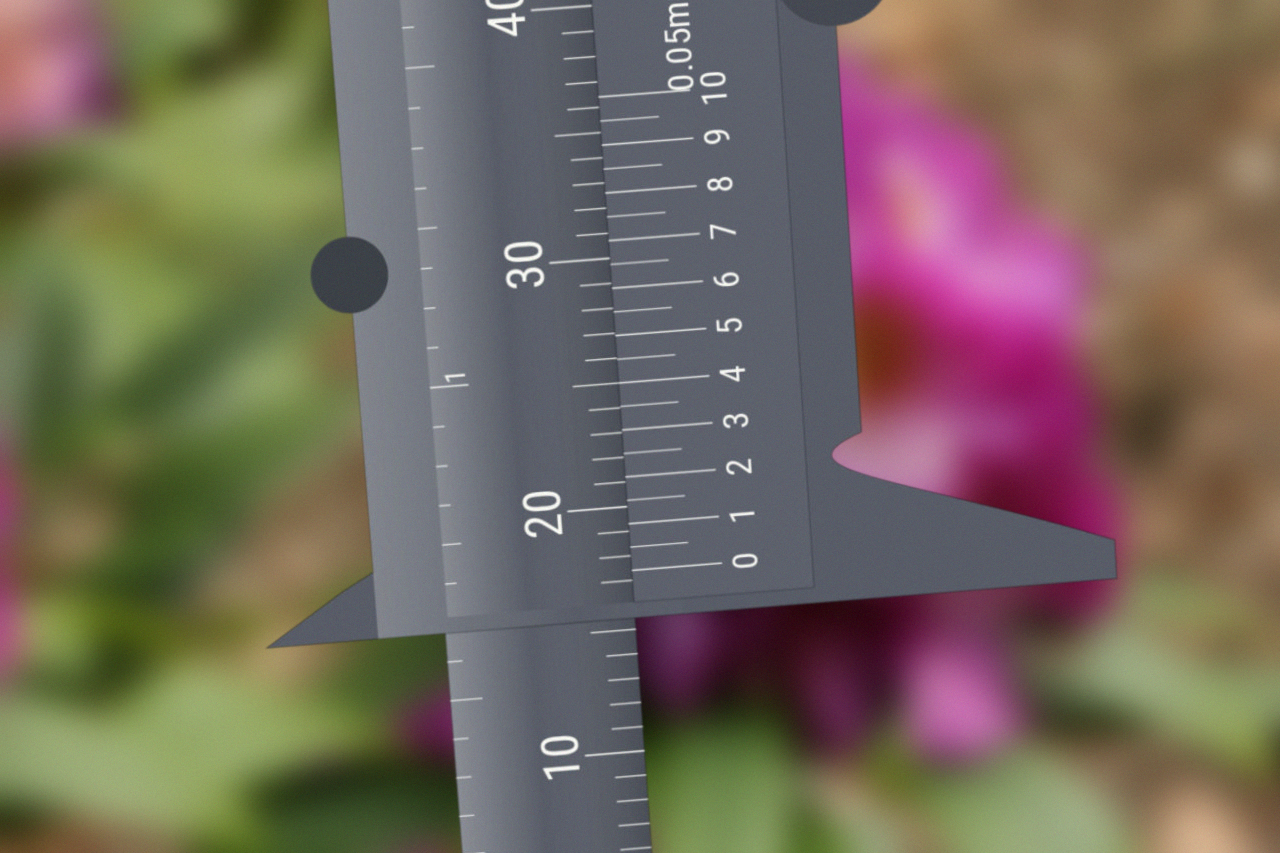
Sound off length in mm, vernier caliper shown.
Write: 17.4 mm
